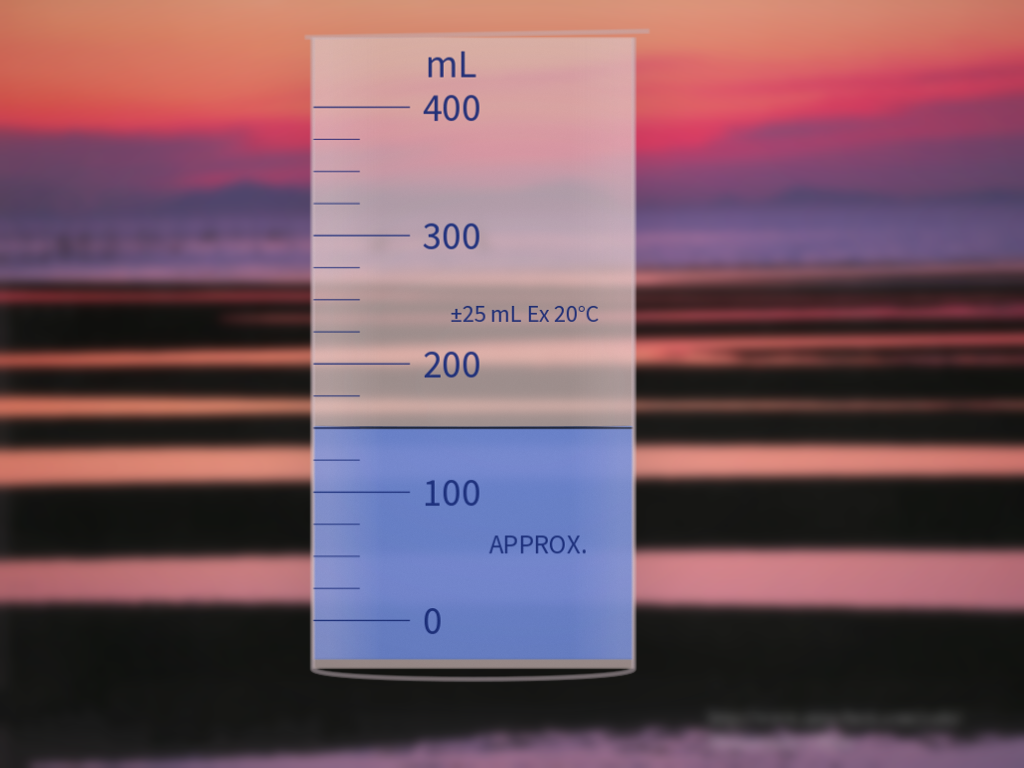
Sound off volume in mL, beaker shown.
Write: 150 mL
